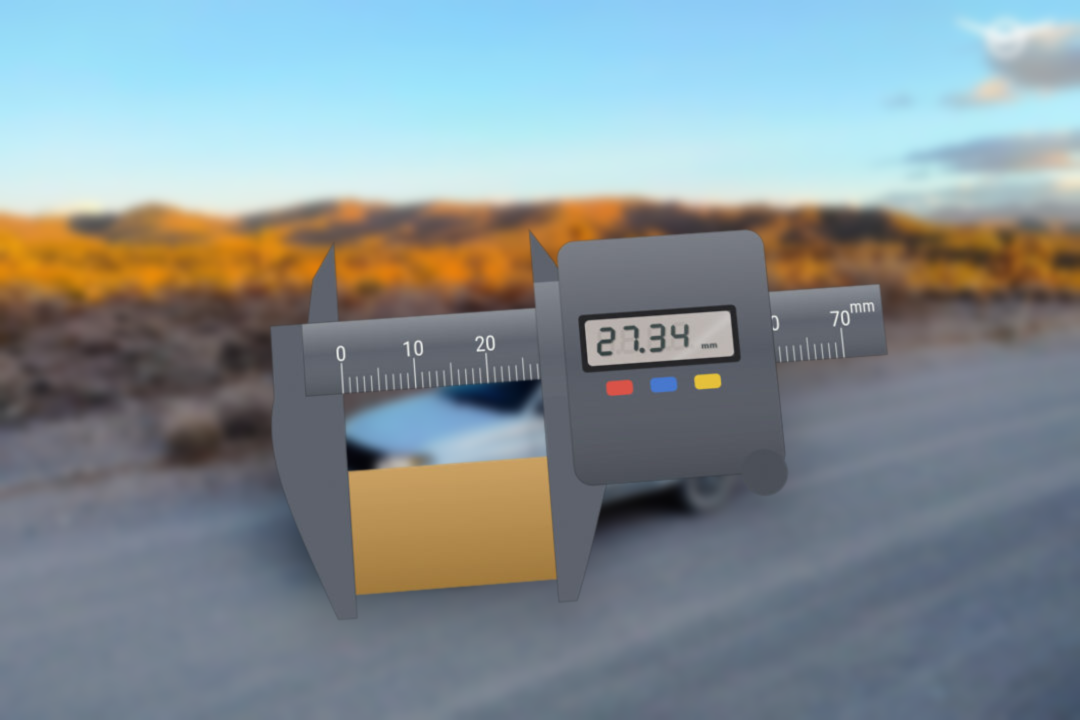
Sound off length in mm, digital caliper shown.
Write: 27.34 mm
